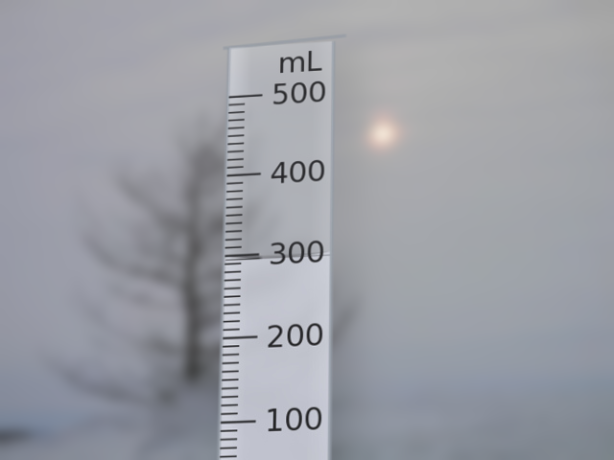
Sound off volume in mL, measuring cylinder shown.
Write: 295 mL
